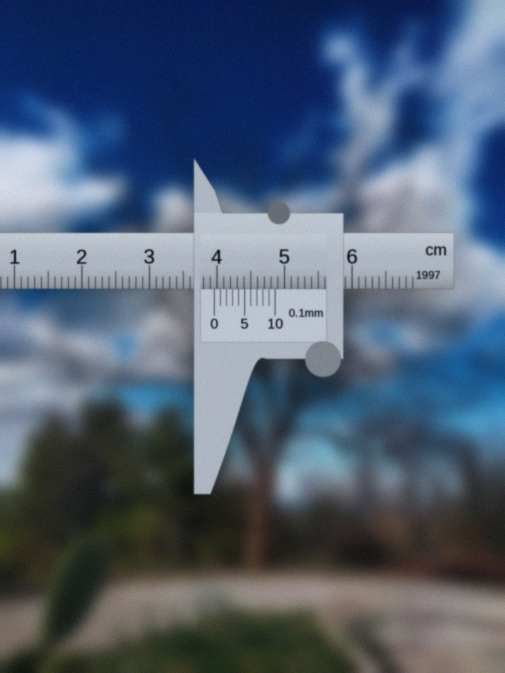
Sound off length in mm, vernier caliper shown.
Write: 39.6 mm
